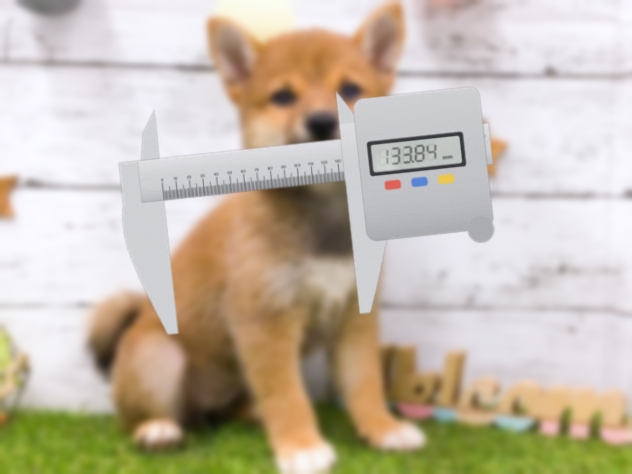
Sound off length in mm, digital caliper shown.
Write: 133.84 mm
